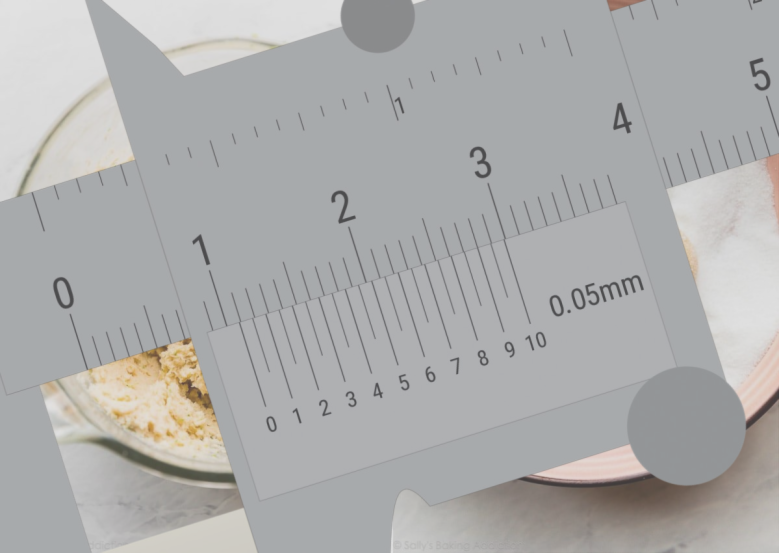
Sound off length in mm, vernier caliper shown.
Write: 10.9 mm
